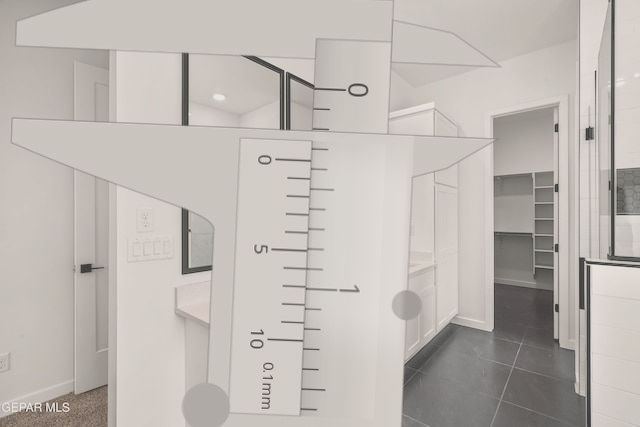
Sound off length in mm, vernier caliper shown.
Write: 3.6 mm
